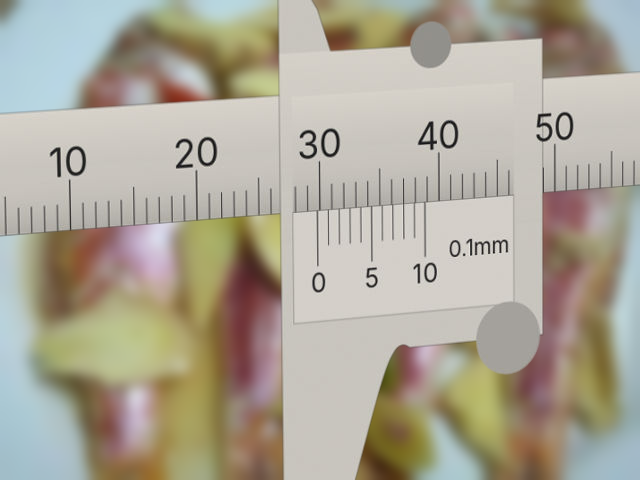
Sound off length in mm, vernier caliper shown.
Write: 29.8 mm
